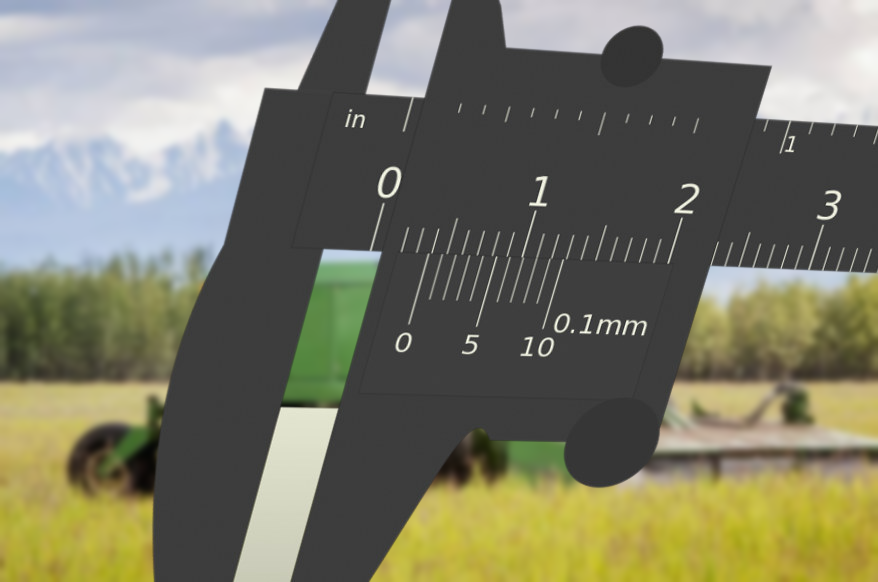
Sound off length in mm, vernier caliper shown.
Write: 3.8 mm
